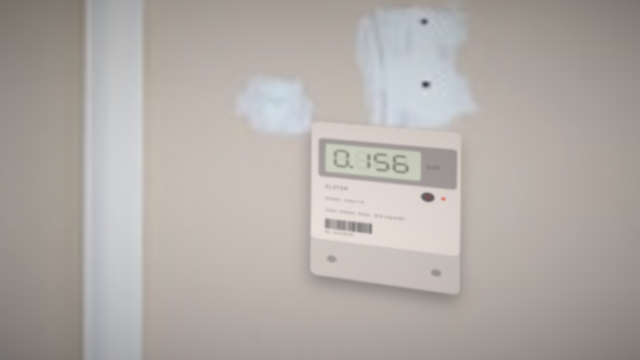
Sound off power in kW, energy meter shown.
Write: 0.156 kW
